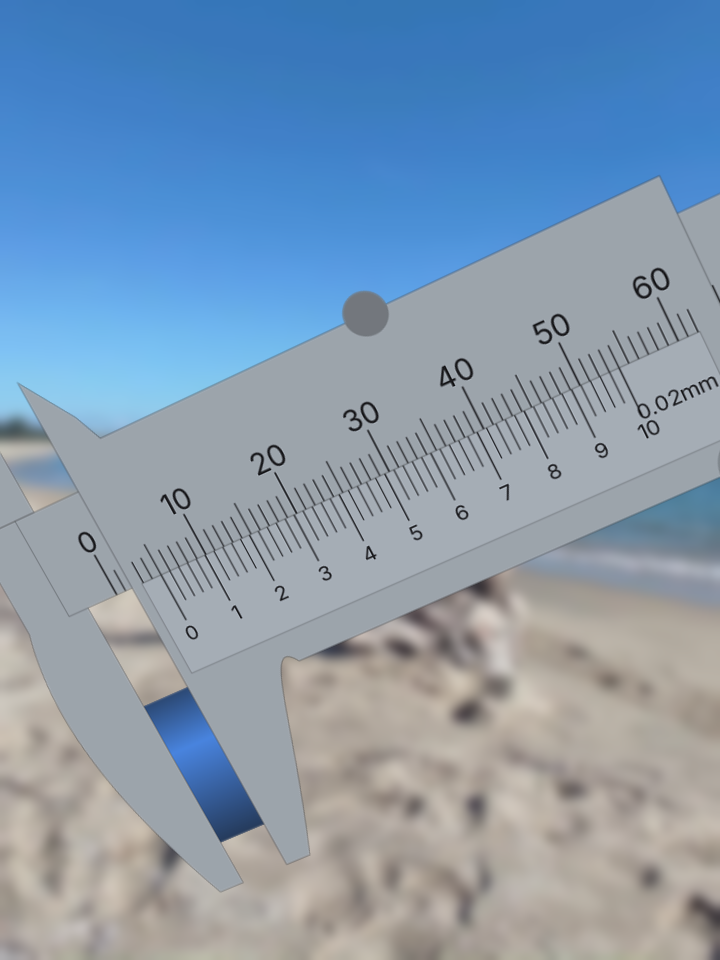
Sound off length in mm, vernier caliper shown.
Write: 5.0 mm
